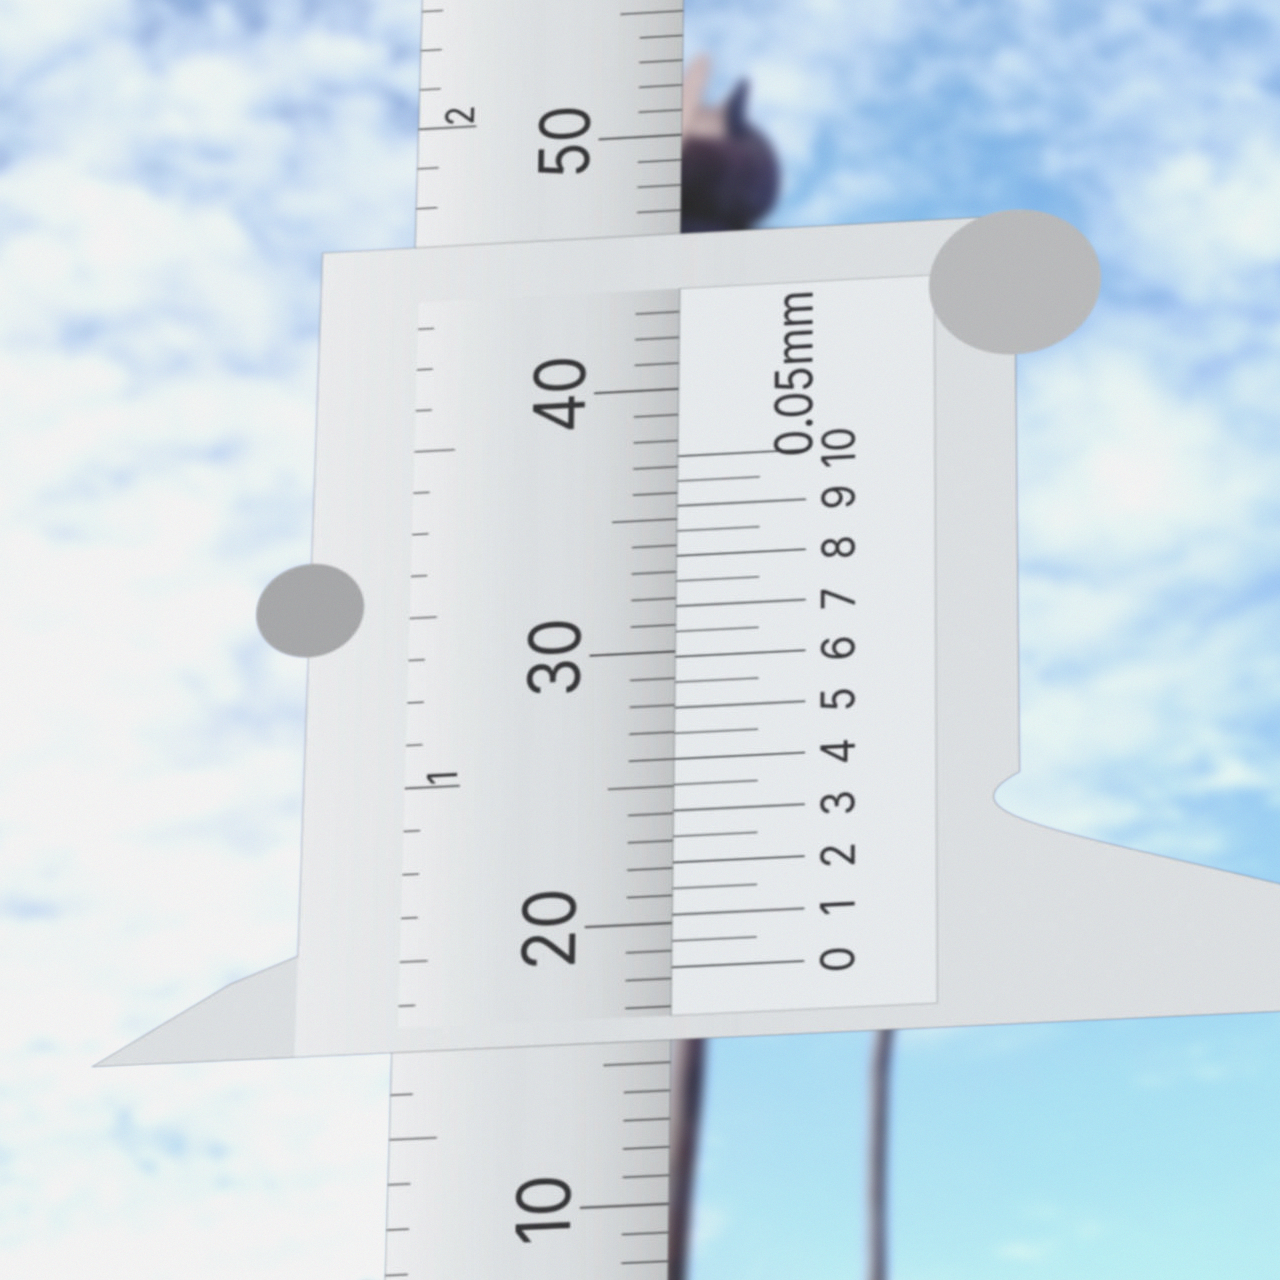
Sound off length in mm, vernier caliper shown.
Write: 18.4 mm
